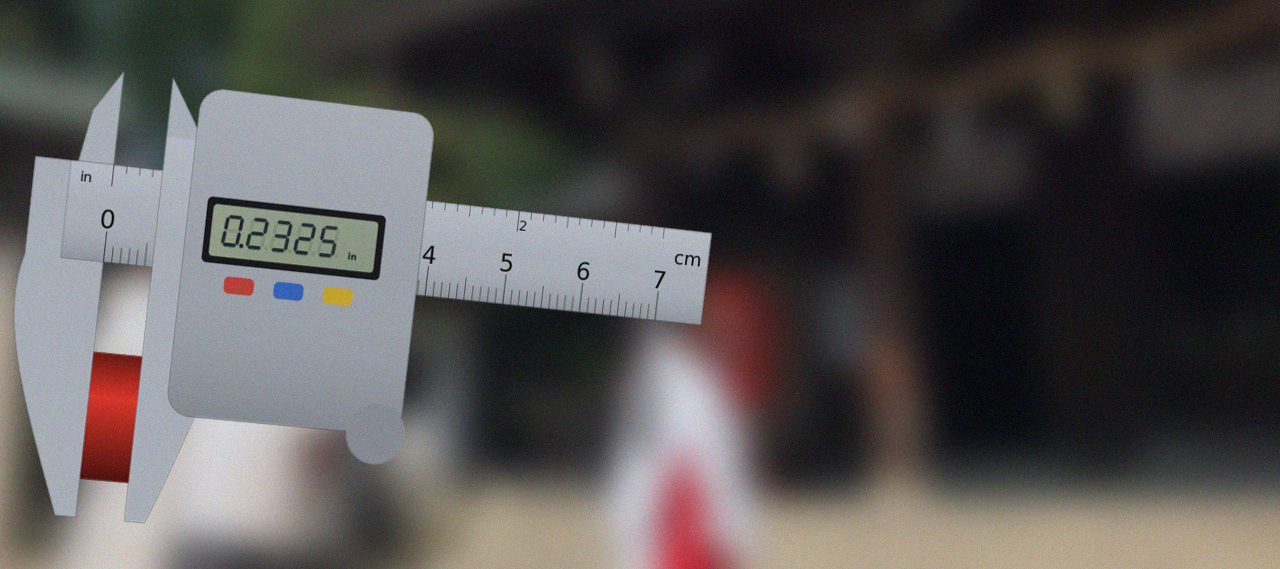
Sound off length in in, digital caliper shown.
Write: 0.2325 in
